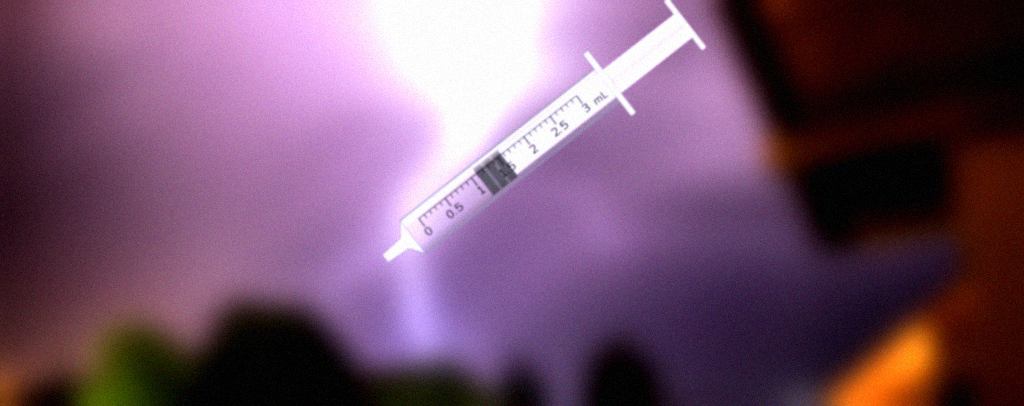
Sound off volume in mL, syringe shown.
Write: 1.1 mL
